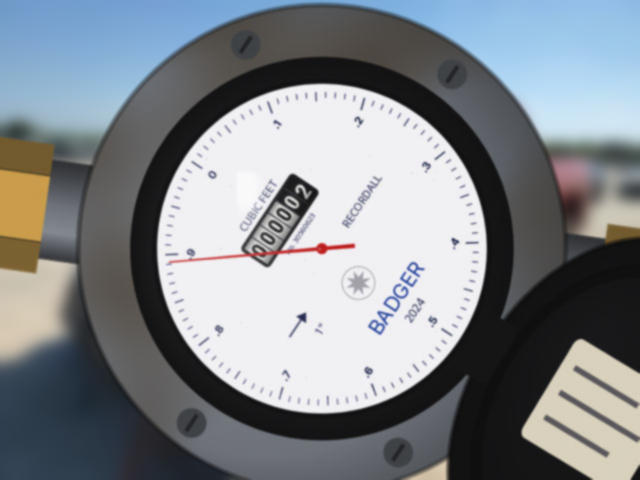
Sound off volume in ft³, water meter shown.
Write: 1.89 ft³
